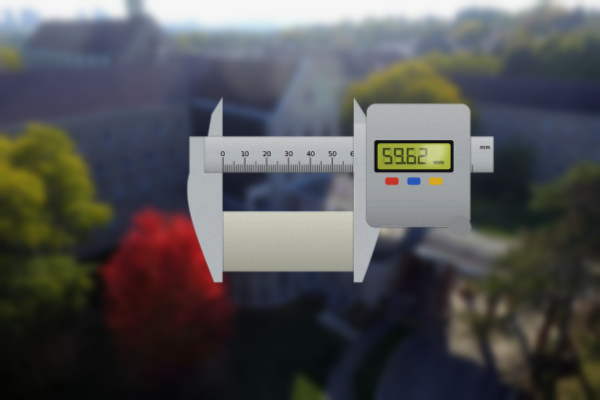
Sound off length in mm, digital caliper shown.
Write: 59.62 mm
